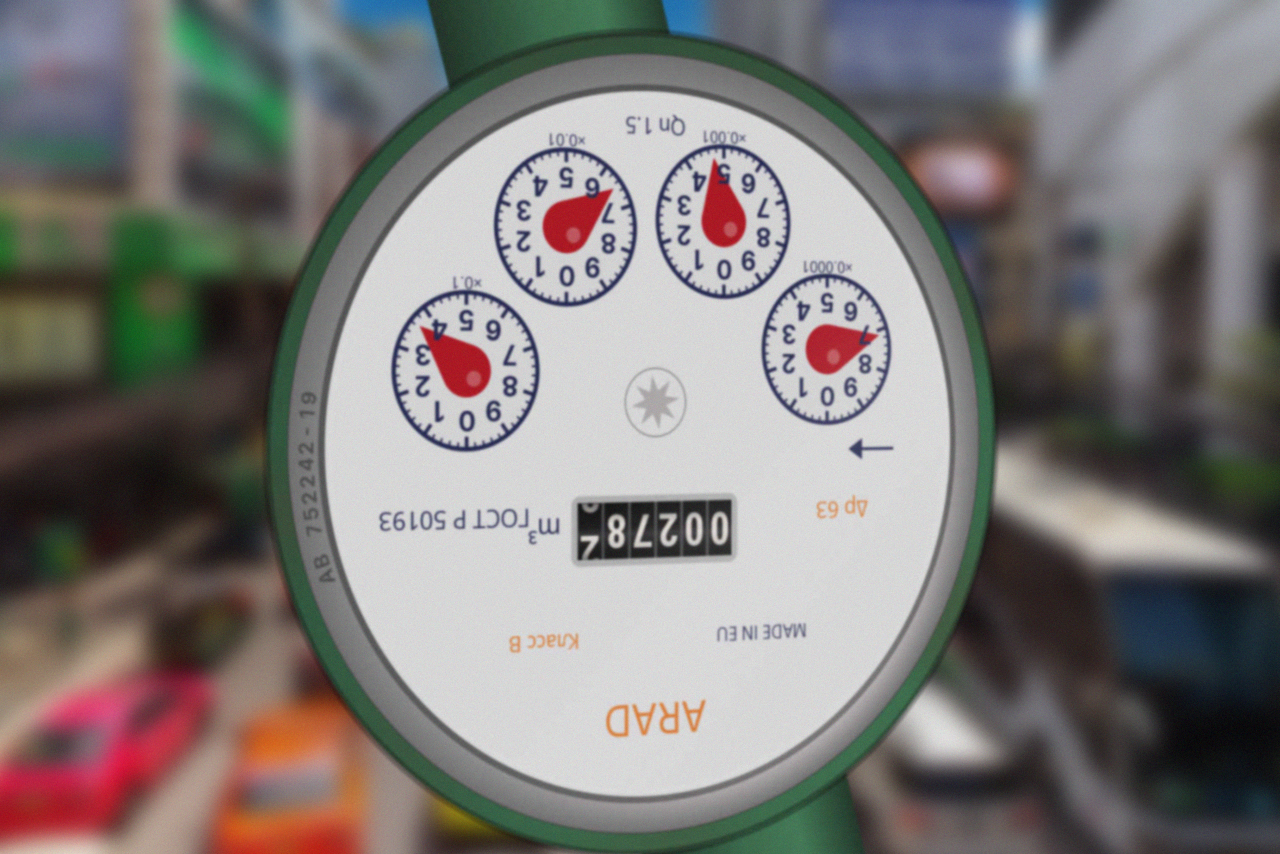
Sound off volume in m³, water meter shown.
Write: 2782.3647 m³
